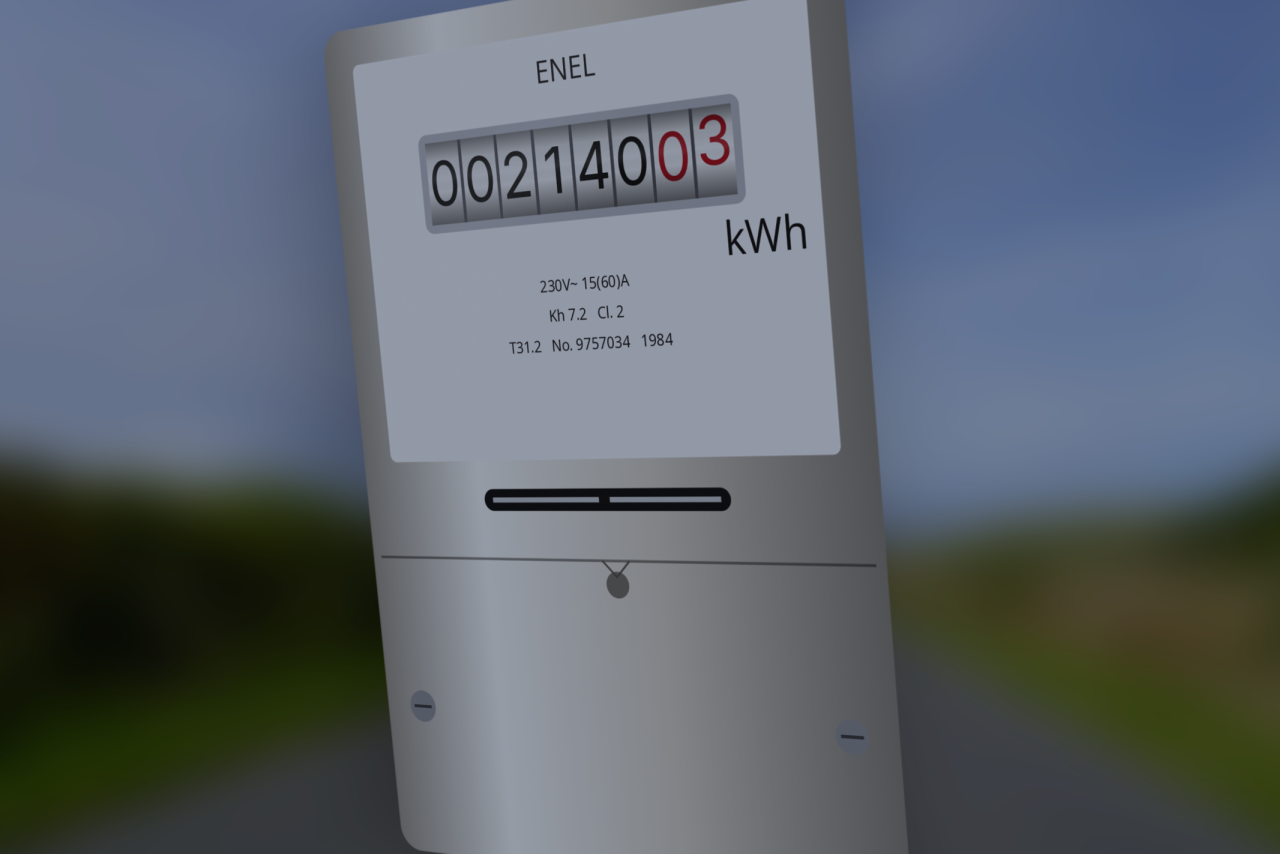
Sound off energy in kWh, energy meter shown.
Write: 2140.03 kWh
